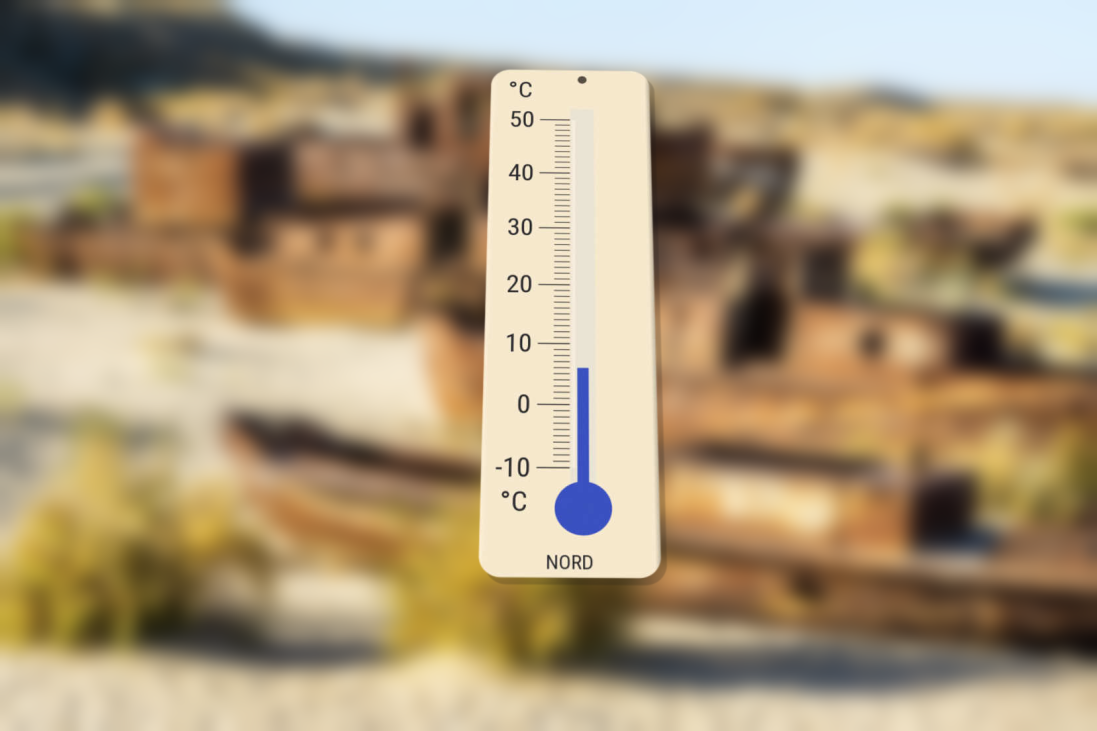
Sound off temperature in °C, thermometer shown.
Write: 6 °C
